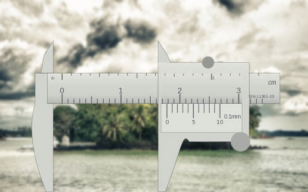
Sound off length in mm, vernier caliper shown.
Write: 17.8 mm
